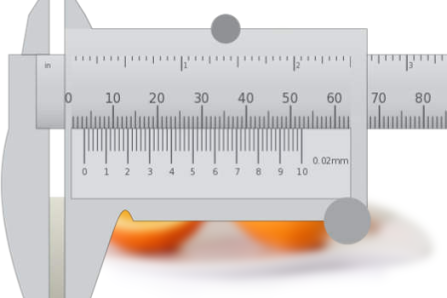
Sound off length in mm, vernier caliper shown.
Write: 3.5 mm
